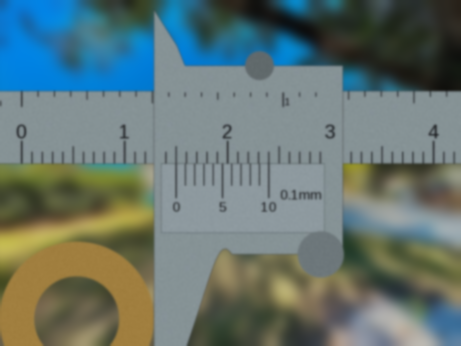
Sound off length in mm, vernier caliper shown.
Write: 15.0 mm
